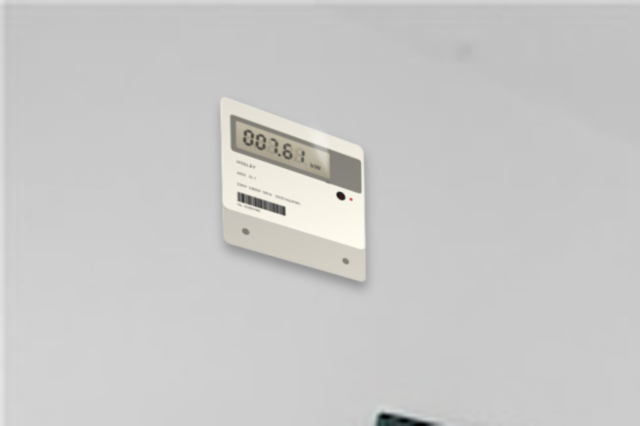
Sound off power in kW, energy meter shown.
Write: 7.61 kW
